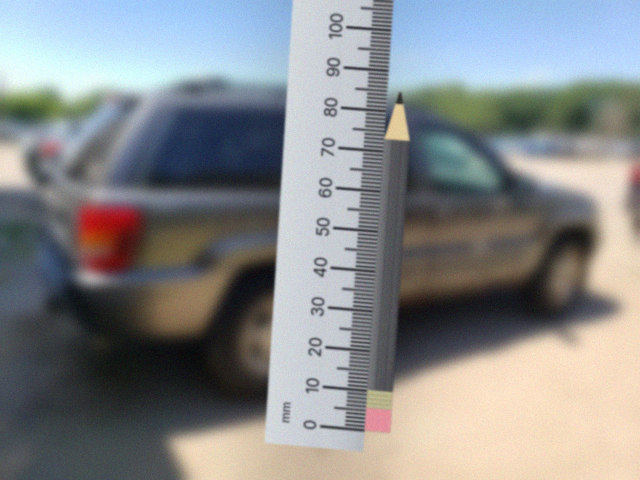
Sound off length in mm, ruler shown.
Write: 85 mm
